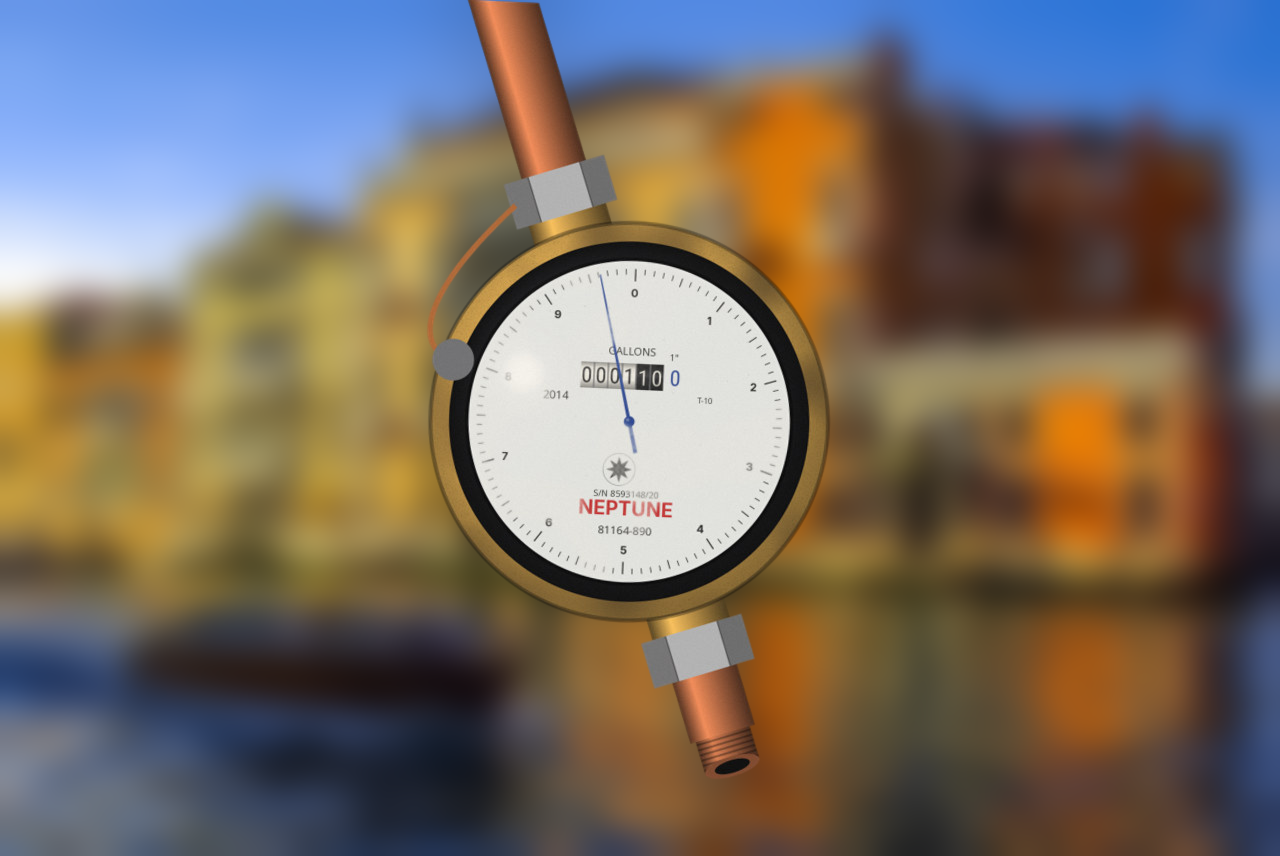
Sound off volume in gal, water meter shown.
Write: 1099.6 gal
